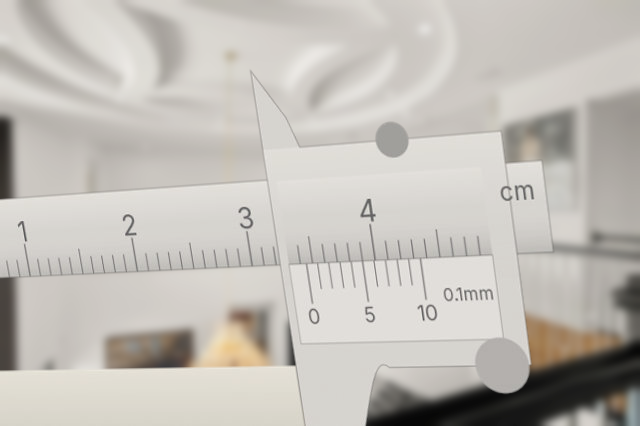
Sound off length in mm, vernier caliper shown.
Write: 34.5 mm
